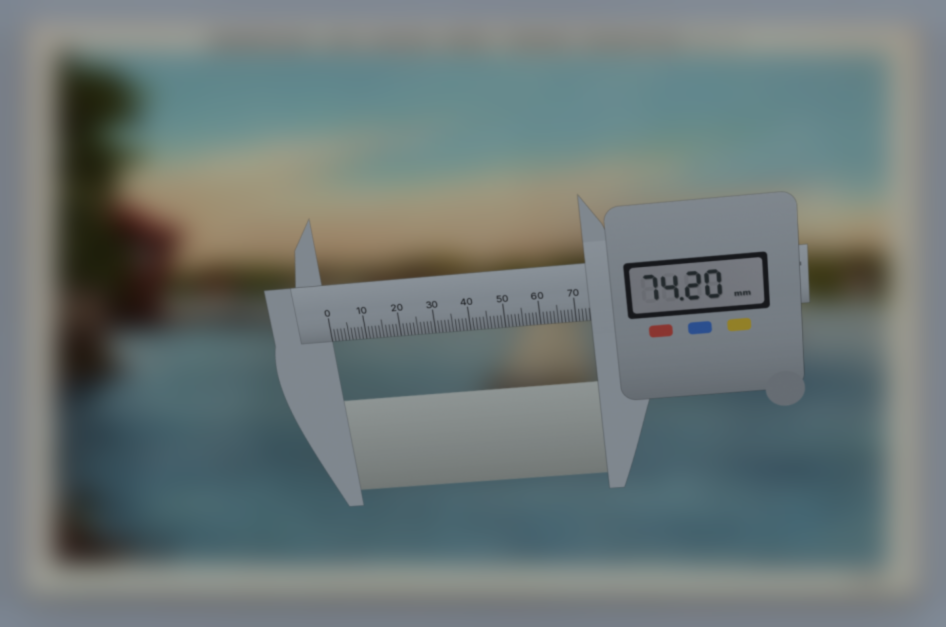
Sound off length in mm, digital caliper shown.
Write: 74.20 mm
